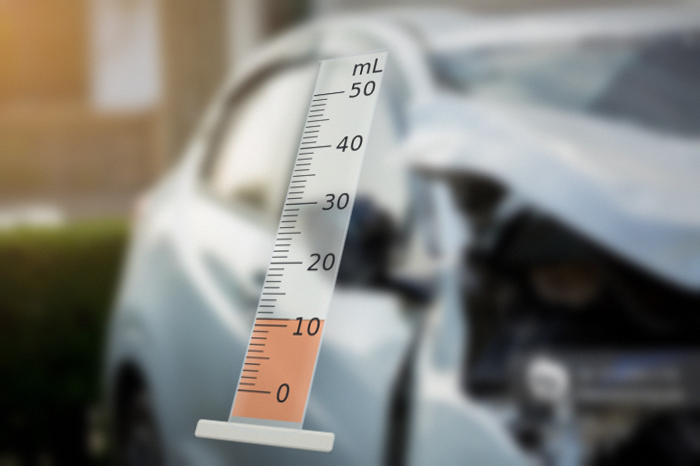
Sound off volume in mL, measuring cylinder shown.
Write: 11 mL
